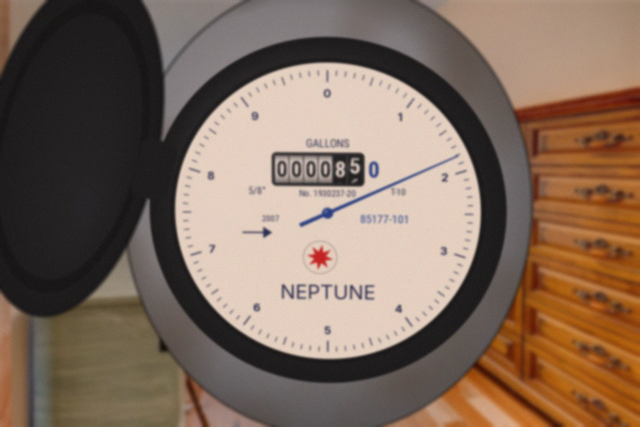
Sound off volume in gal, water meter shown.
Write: 851.8 gal
